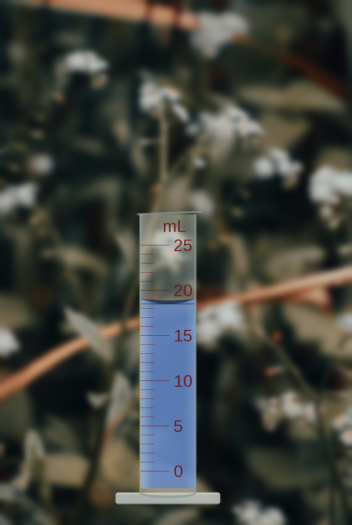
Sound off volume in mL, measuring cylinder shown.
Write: 18.5 mL
